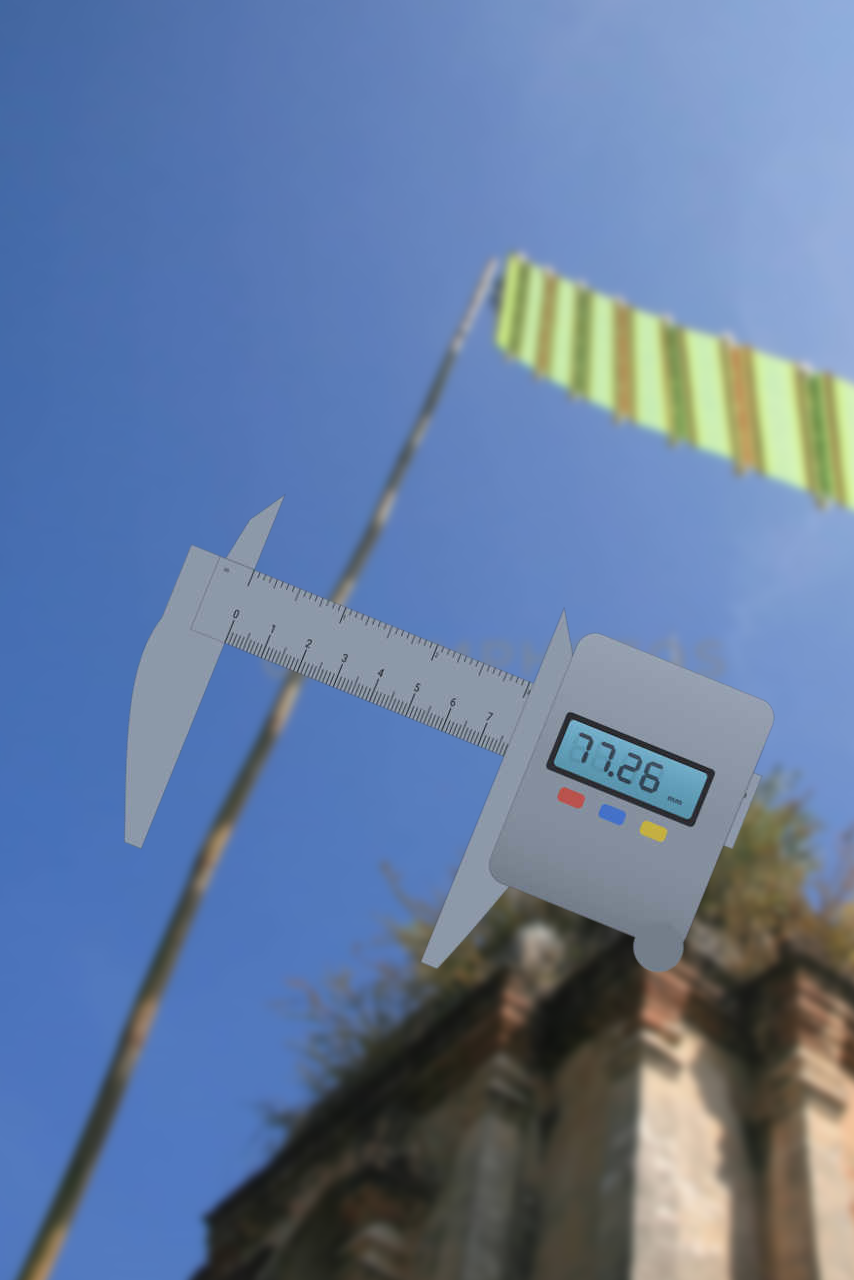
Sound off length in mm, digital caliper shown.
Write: 77.26 mm
